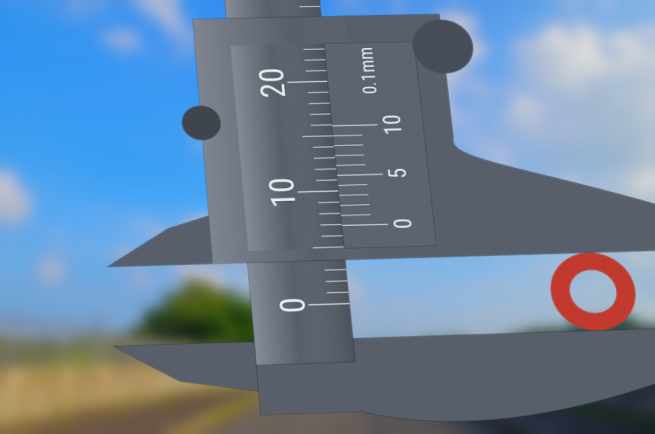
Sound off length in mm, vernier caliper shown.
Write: 6.9 mm
